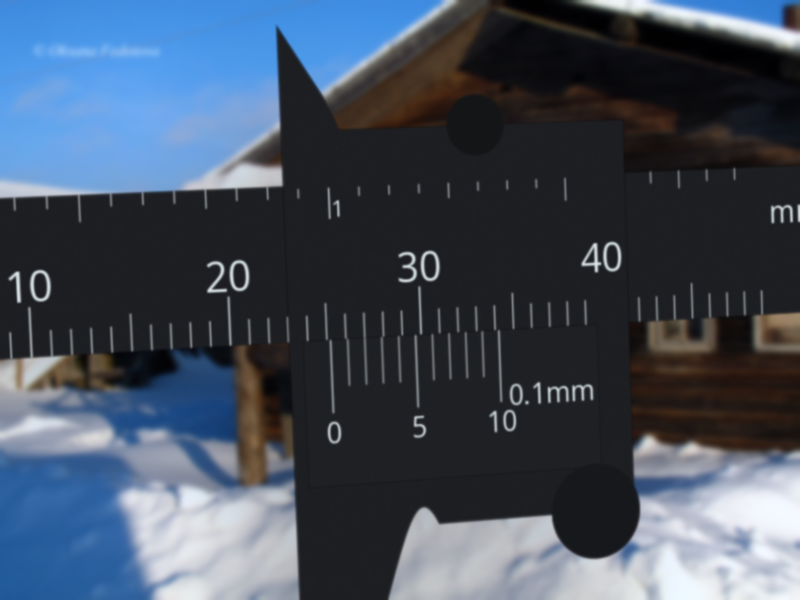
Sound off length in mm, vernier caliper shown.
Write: 25.2 mm
